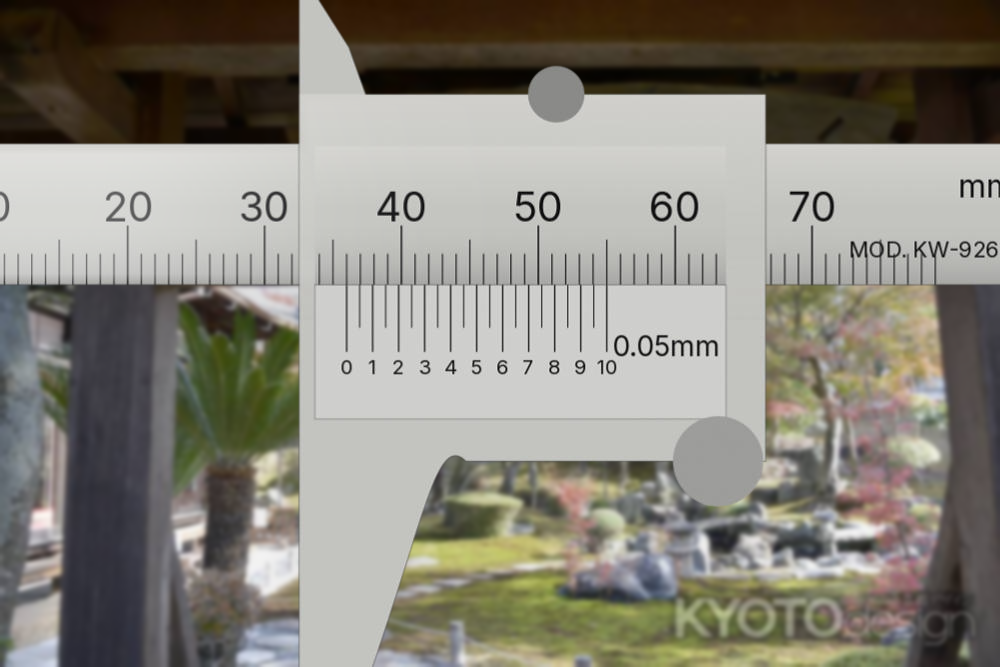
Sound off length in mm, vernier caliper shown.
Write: 36.0 mm
